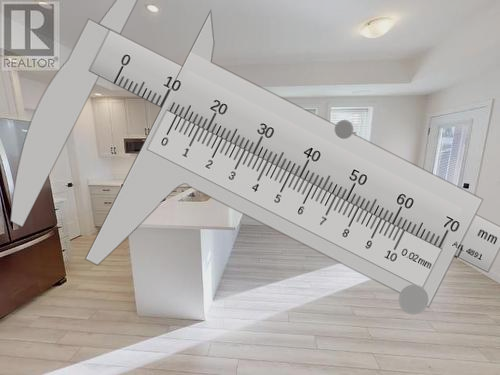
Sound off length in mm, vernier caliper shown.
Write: 13.5 mm
